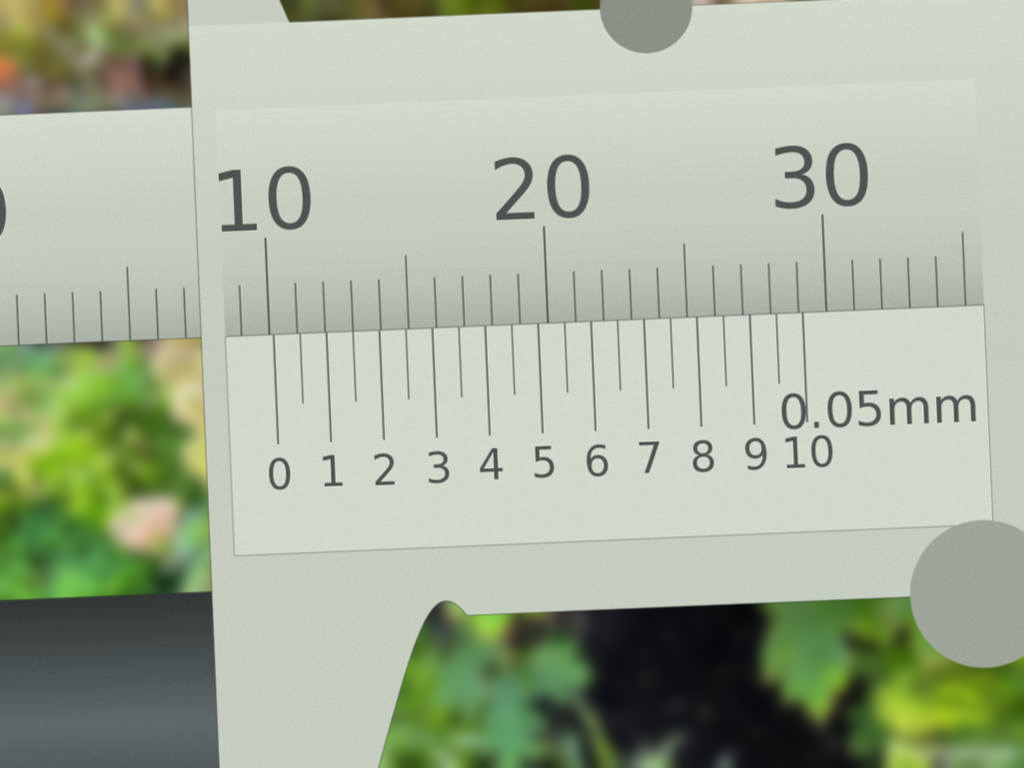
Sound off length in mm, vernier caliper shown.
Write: 10.15 mm
